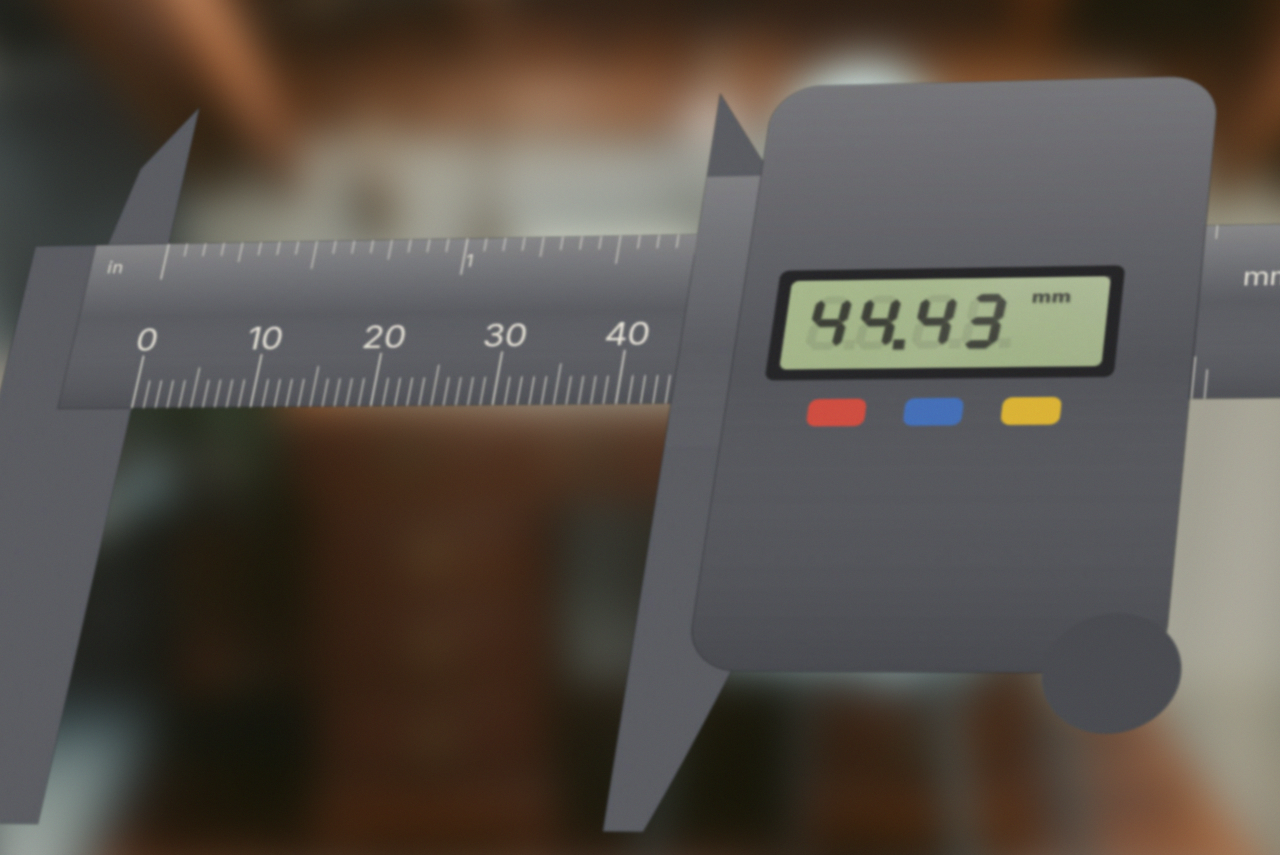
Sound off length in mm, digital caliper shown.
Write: 44.43 mm
